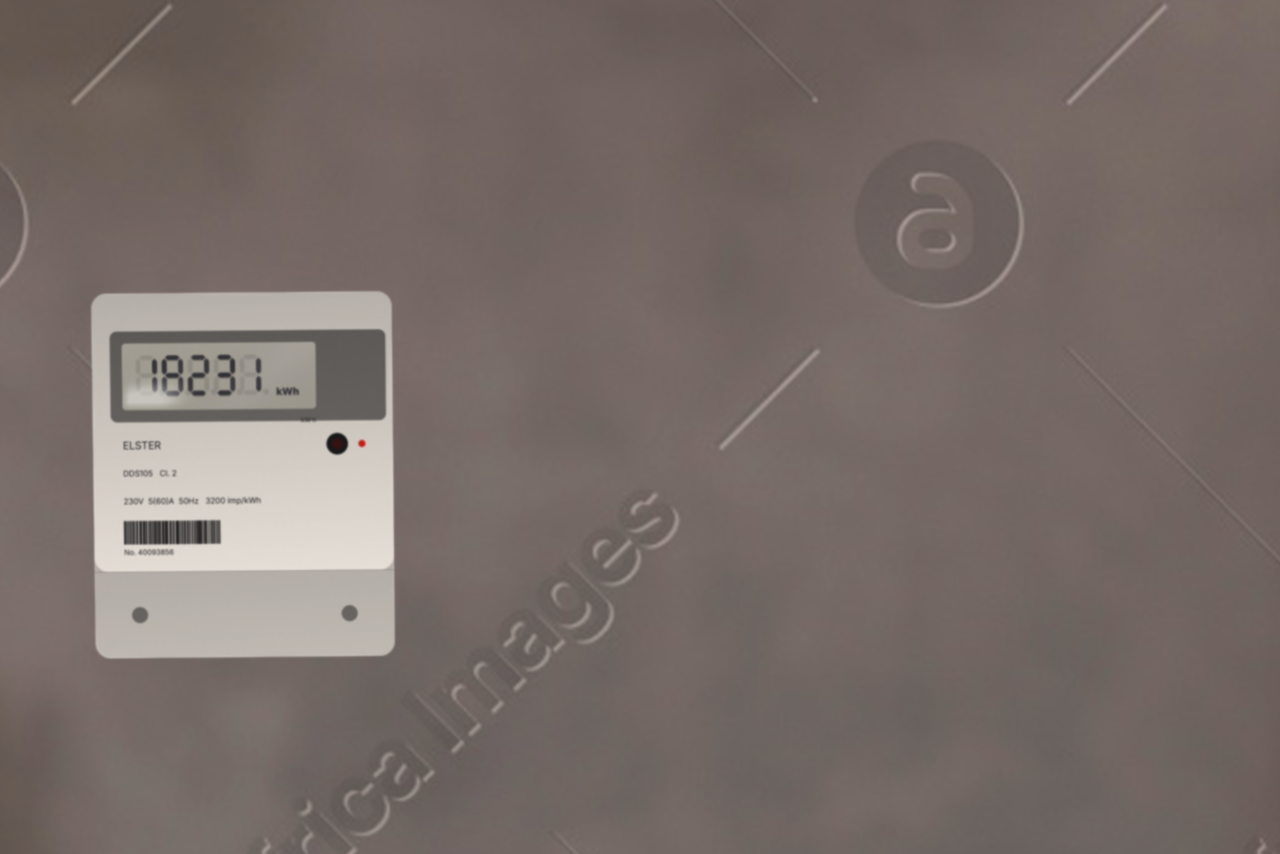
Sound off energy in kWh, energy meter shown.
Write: 18231 kWh
